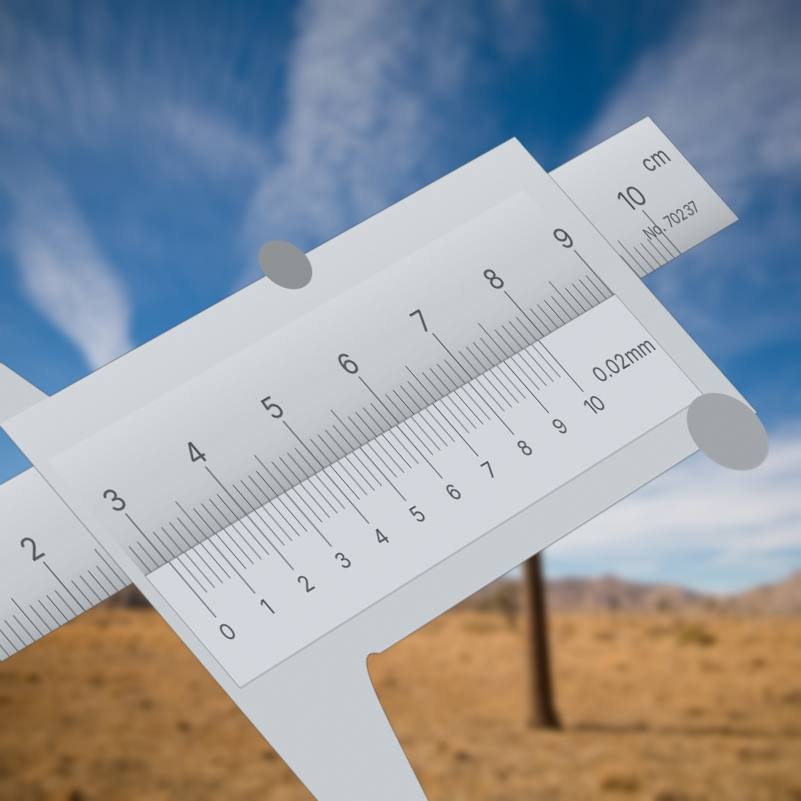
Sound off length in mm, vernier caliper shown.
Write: 30.2 mm
